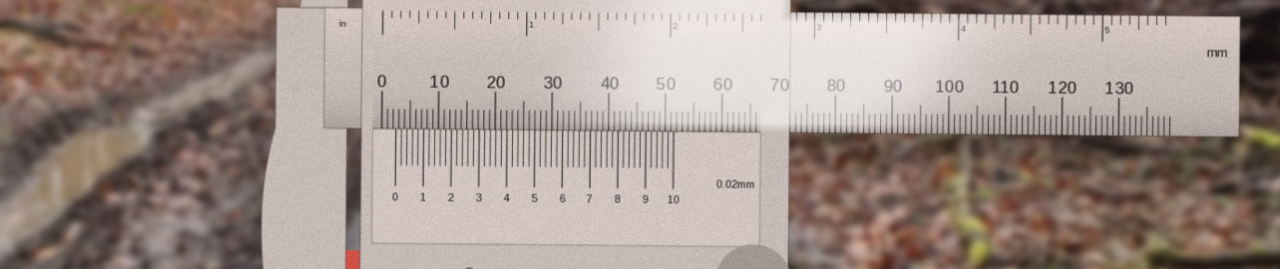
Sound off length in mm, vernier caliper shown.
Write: 2.5 mm
